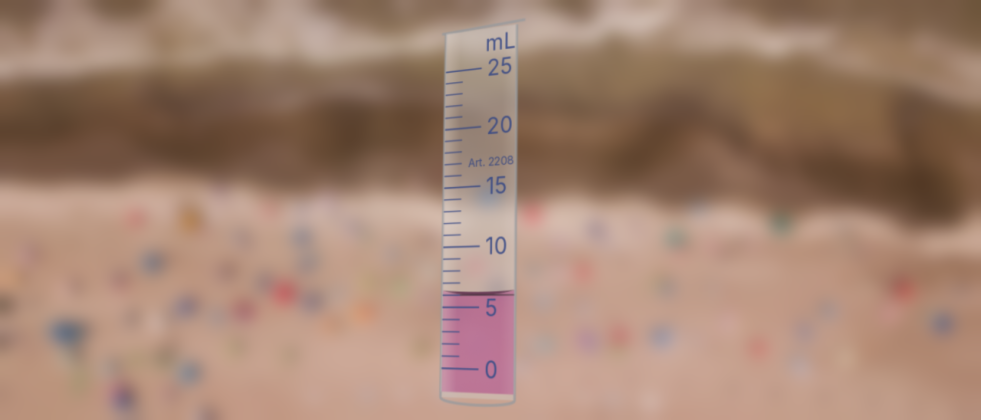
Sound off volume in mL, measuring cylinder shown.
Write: 6 mL
